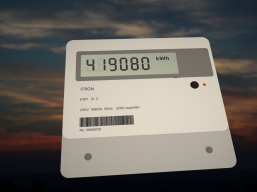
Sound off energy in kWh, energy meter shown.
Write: 419080 kWh
